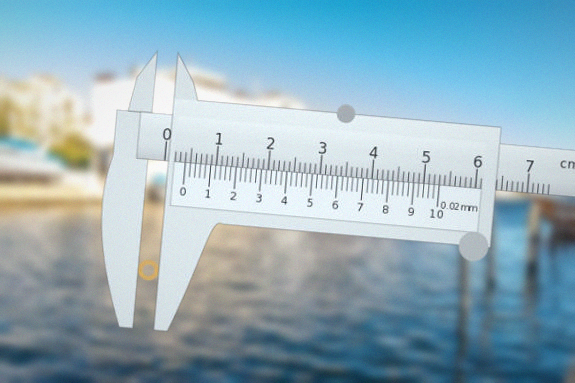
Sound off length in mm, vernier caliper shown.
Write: 4.0 mm
